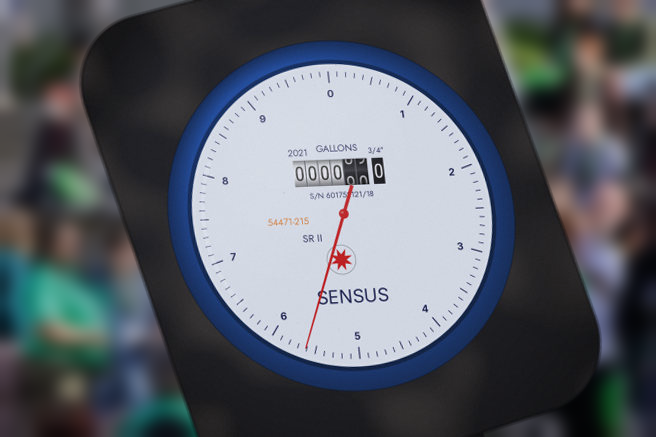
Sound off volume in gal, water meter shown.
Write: 895.6 gal
